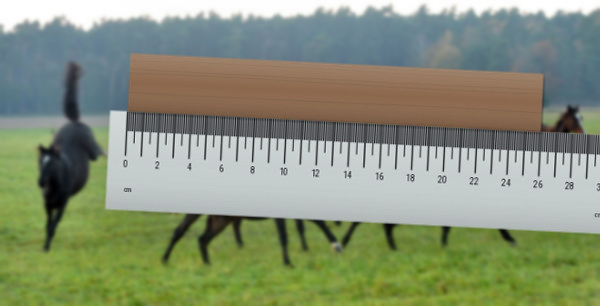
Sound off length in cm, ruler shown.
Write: 26 cm
